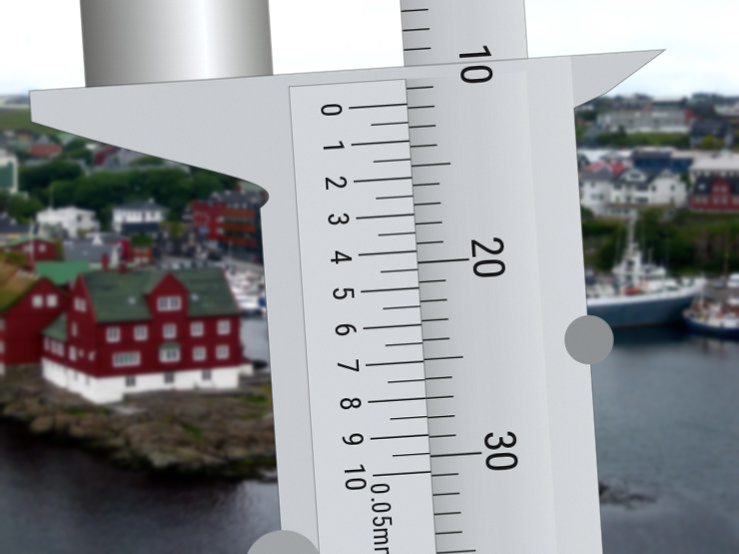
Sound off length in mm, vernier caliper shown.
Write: 11.8 mm
